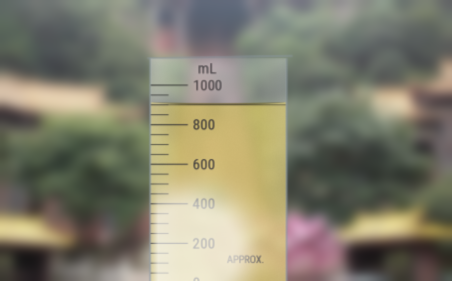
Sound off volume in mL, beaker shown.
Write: 900 mL
